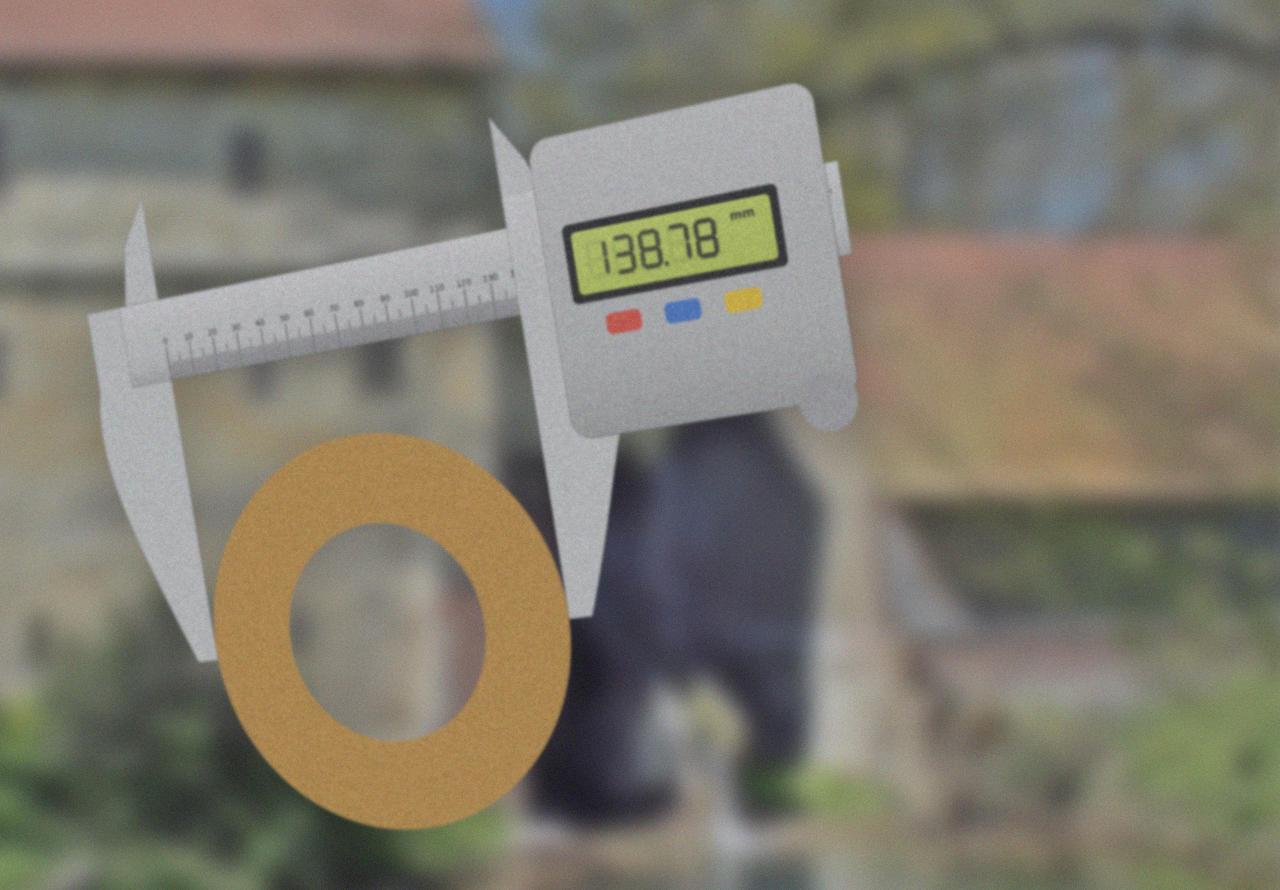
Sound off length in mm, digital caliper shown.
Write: 138.78 mm
